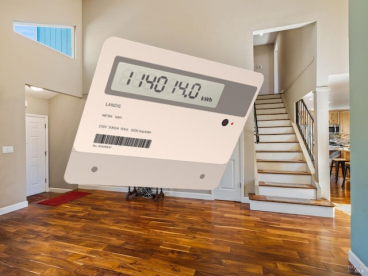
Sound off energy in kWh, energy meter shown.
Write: 114014.0 kWh
